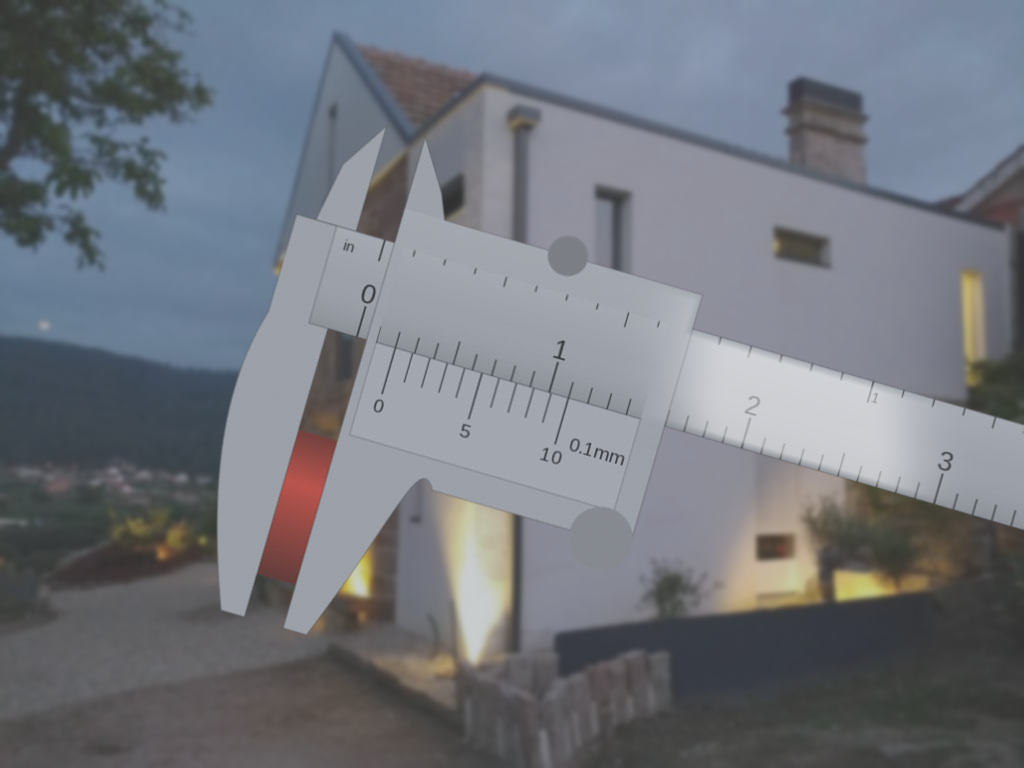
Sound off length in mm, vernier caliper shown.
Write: 2.0 mm
